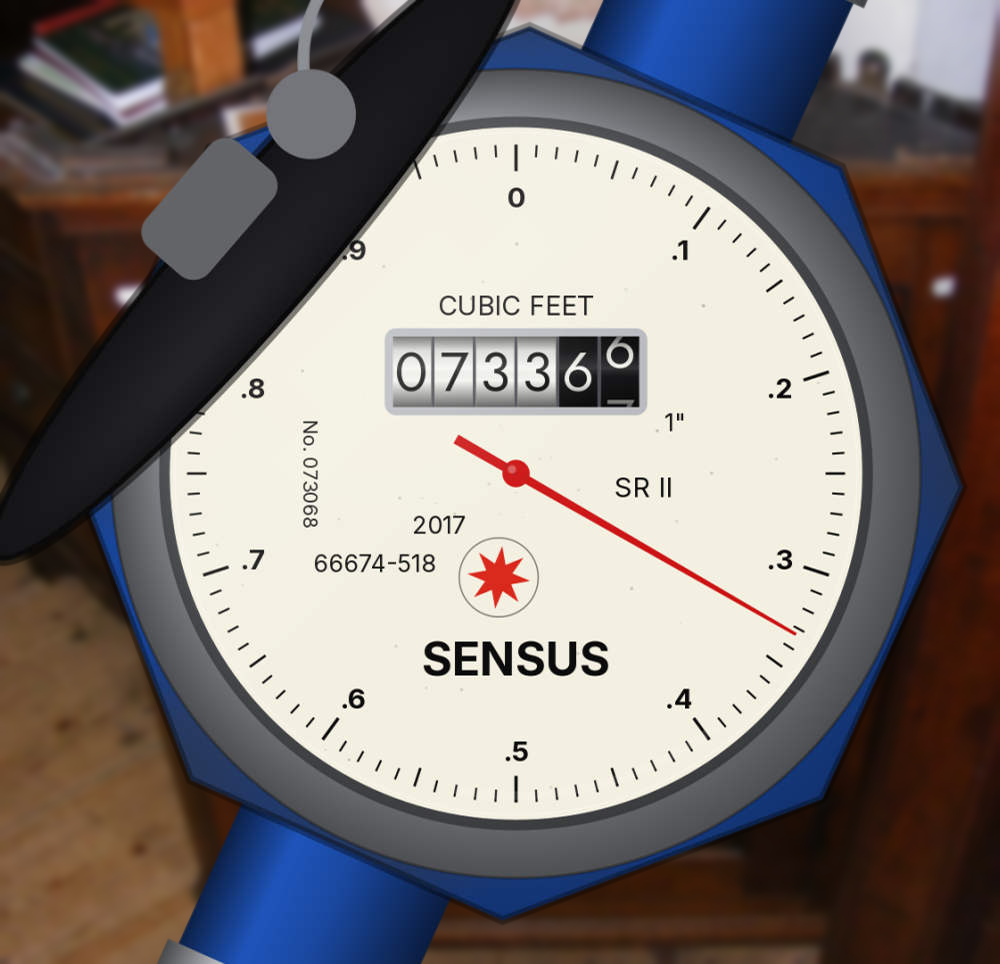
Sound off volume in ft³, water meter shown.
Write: 73366.33 ft³
